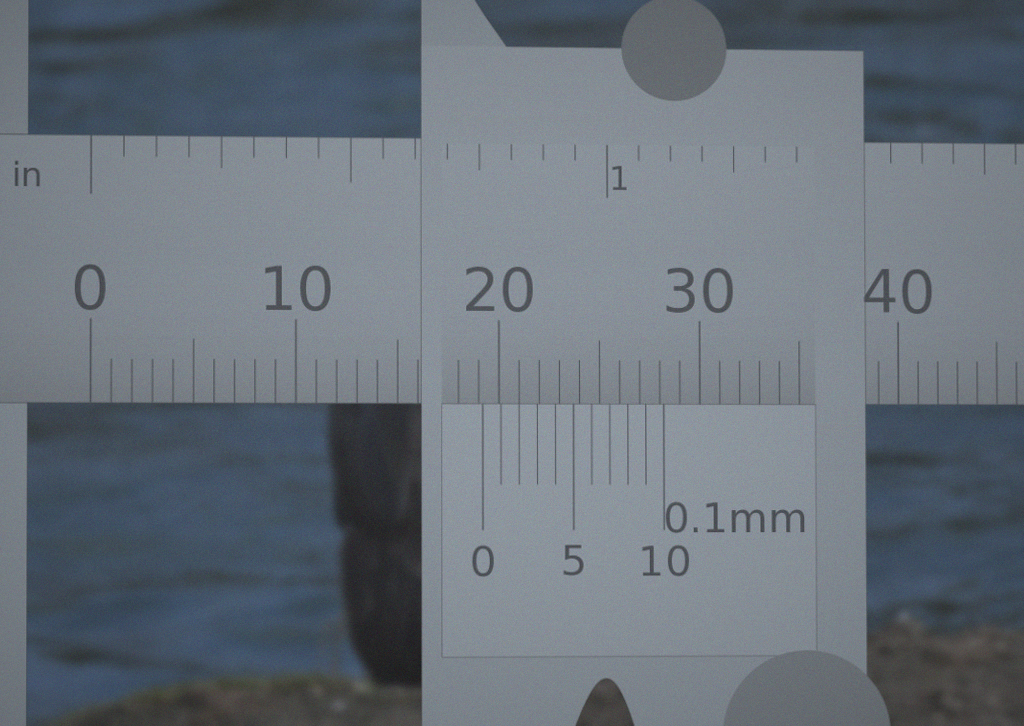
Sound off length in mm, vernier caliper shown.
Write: 19.2 mm
